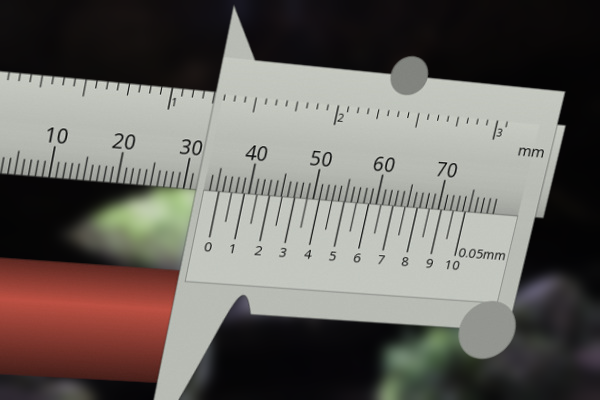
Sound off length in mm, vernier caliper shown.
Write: 35.4 mm
